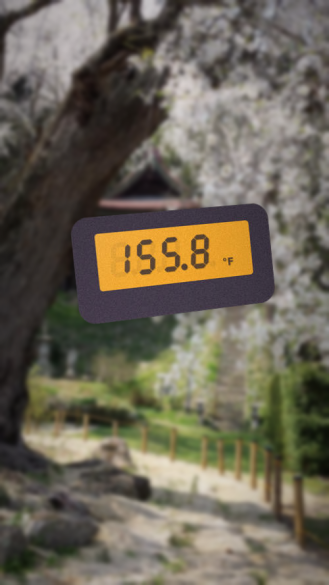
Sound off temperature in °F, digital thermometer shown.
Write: 155.8 °F
